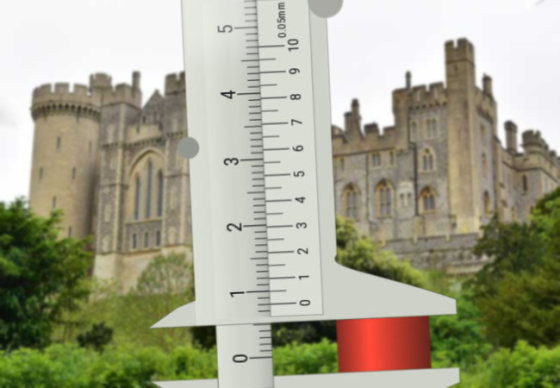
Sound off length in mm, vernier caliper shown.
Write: 8.0 mm
